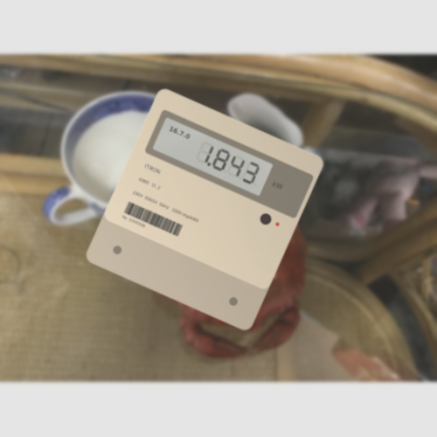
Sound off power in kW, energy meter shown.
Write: 1.843 kW
